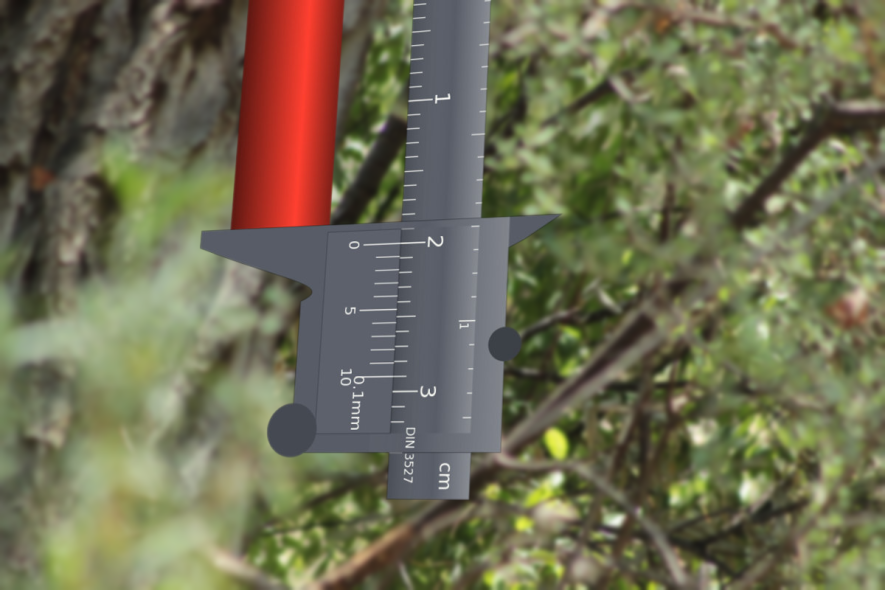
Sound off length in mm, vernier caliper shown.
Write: 20.0 mm
